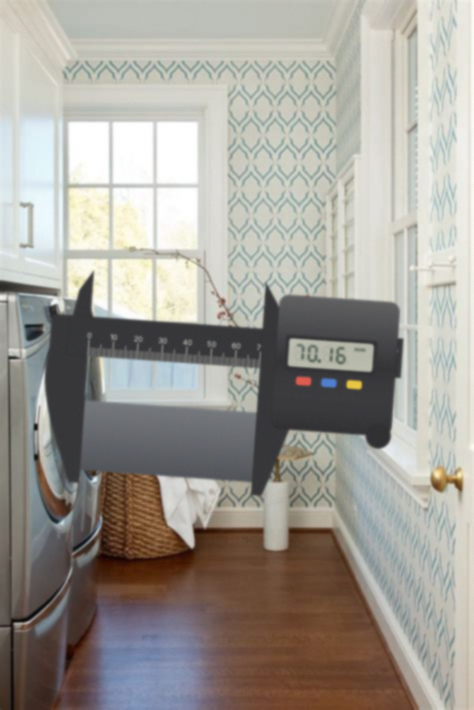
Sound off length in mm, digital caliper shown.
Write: 70.16 mm
